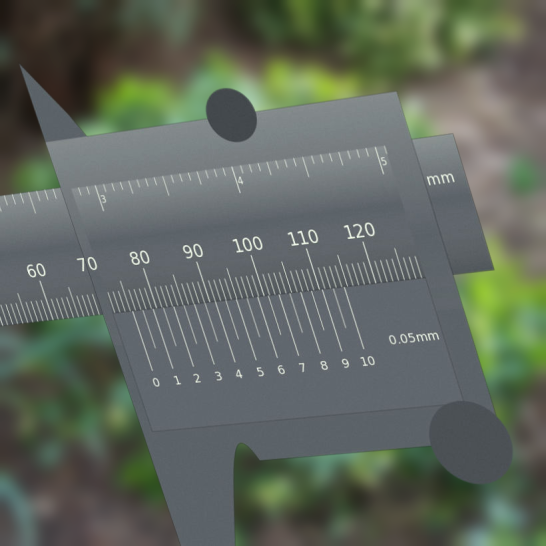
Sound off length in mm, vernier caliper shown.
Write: 75.4 mm
